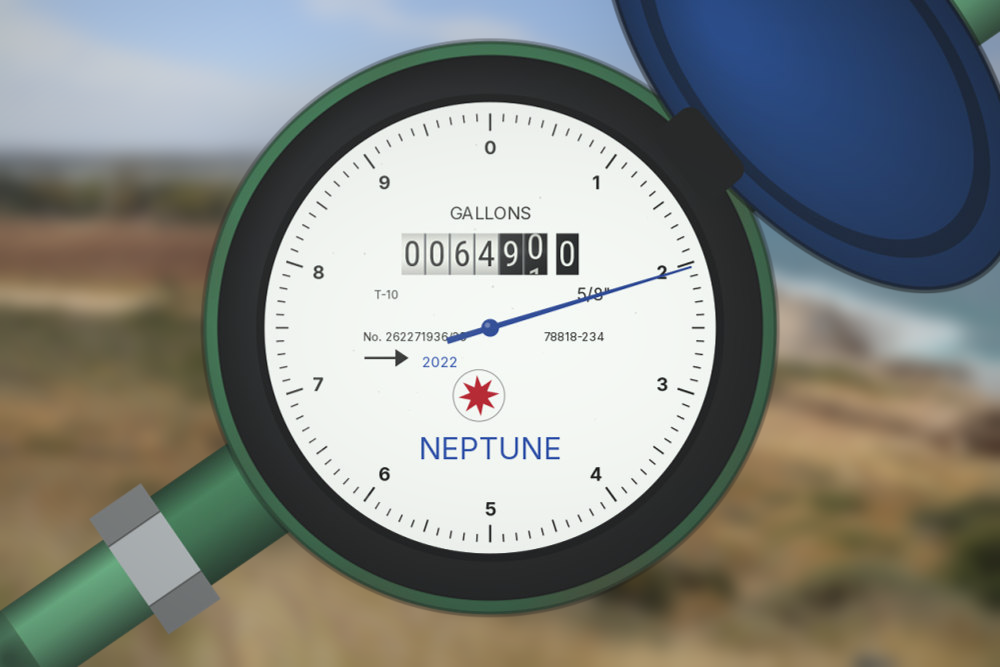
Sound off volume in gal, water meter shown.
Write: 64902.0 gal
